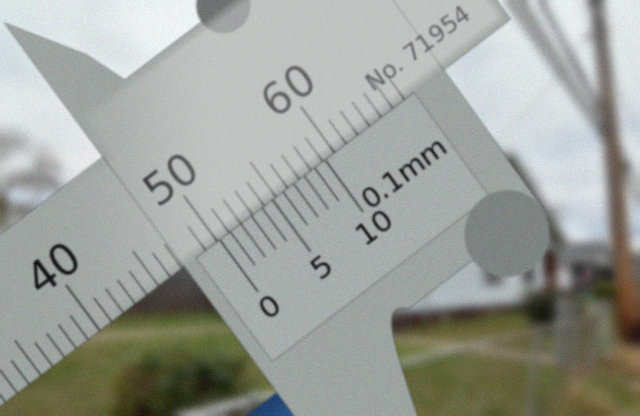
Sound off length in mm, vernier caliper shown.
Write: 50.2 mm
